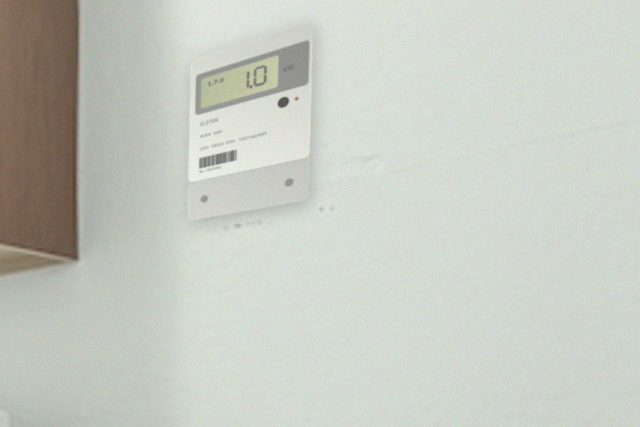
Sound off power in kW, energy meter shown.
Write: 1.0 kW
